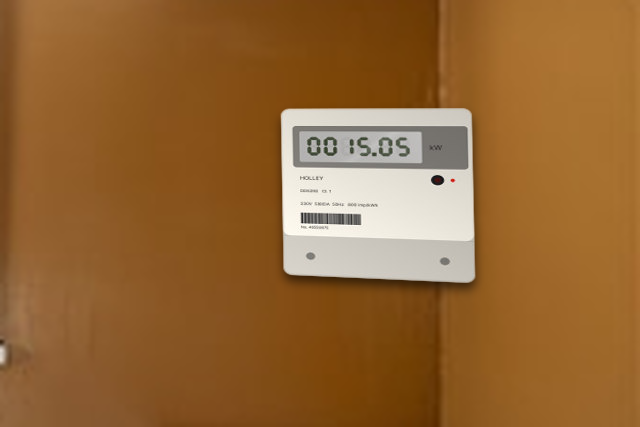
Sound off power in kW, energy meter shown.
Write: 15.05 kW
